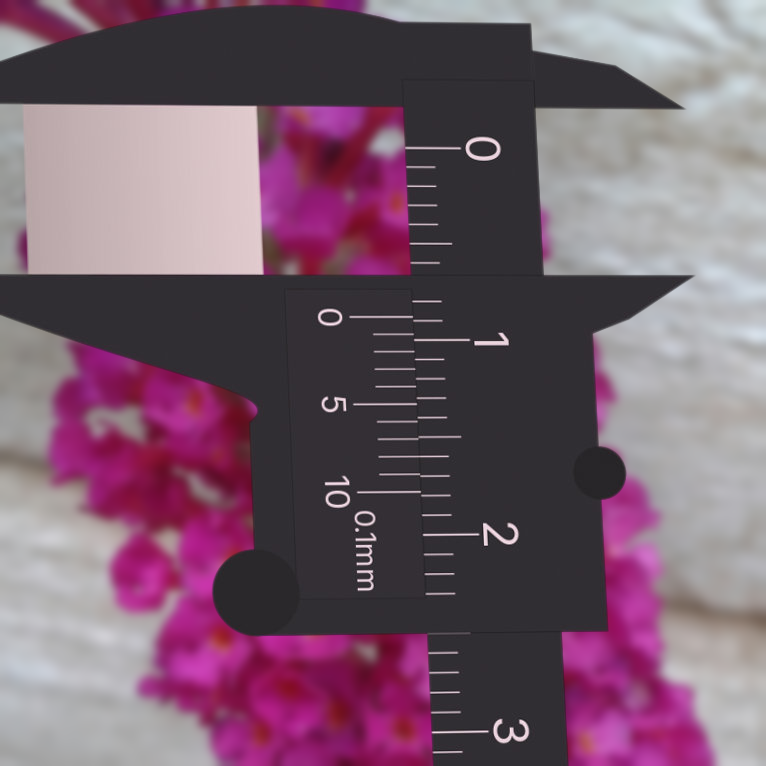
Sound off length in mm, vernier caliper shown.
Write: 8.8 mm
